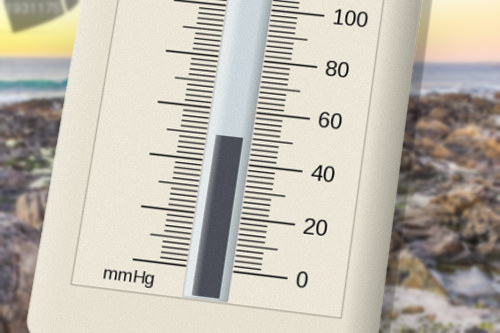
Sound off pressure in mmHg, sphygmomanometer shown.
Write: 50 mmHg
